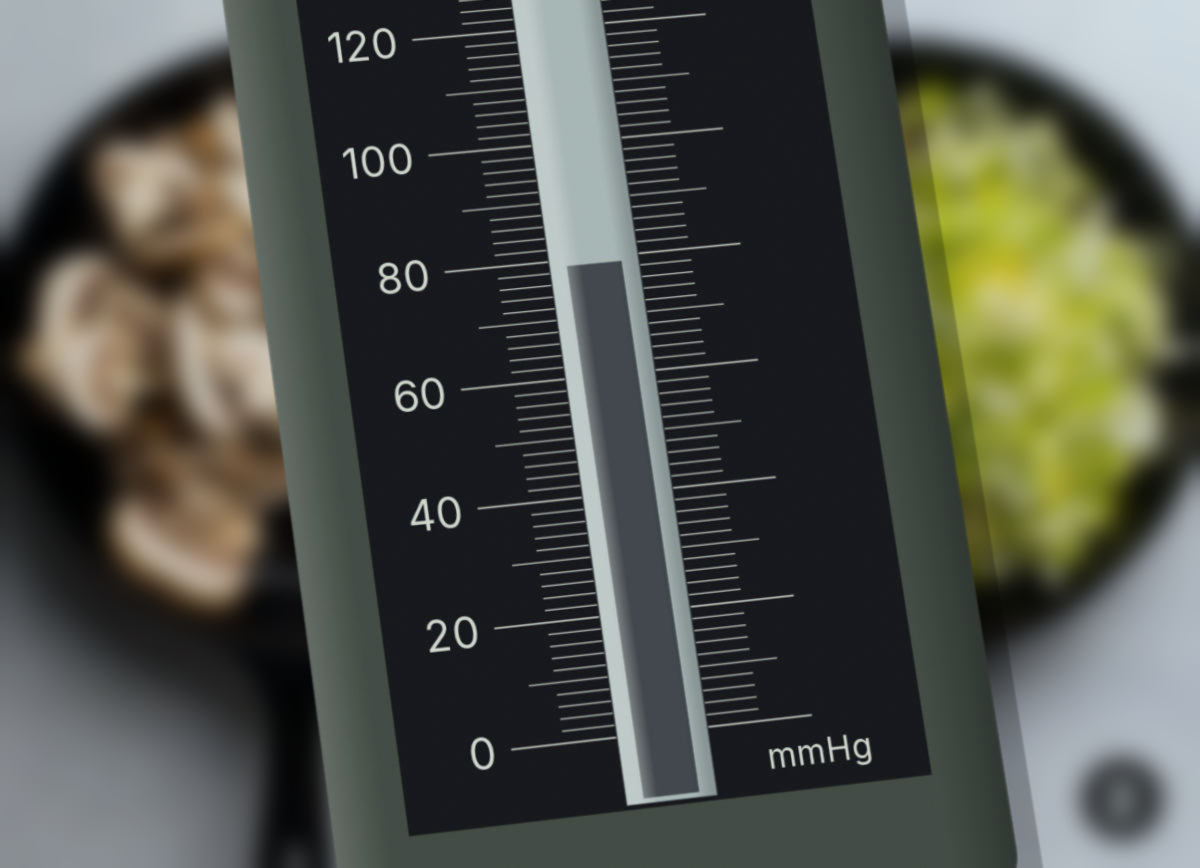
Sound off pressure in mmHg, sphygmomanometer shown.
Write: 79 mmHg
